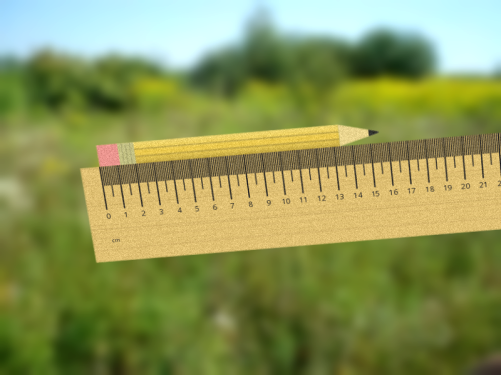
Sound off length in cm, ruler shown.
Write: 15.5 cm
